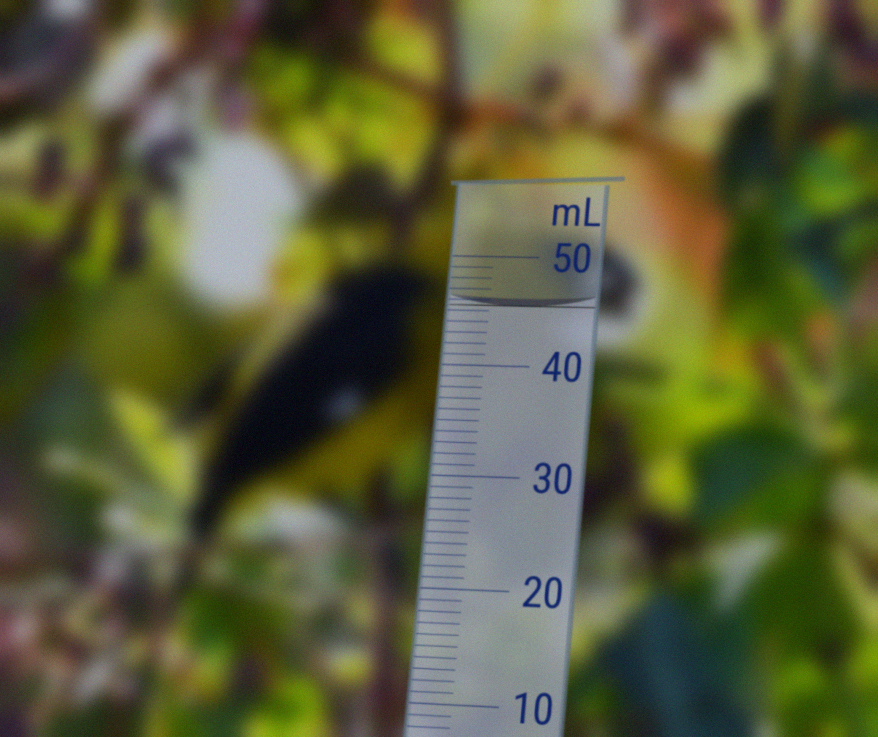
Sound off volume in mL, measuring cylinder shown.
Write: 45.5 mL
